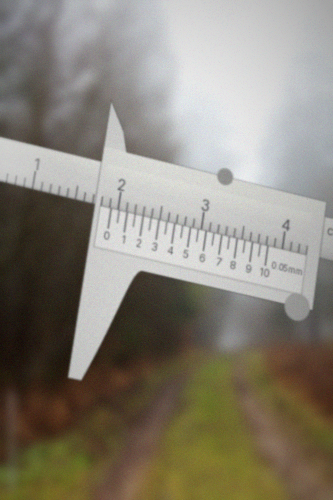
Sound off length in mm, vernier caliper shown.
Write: 19.2 mm
